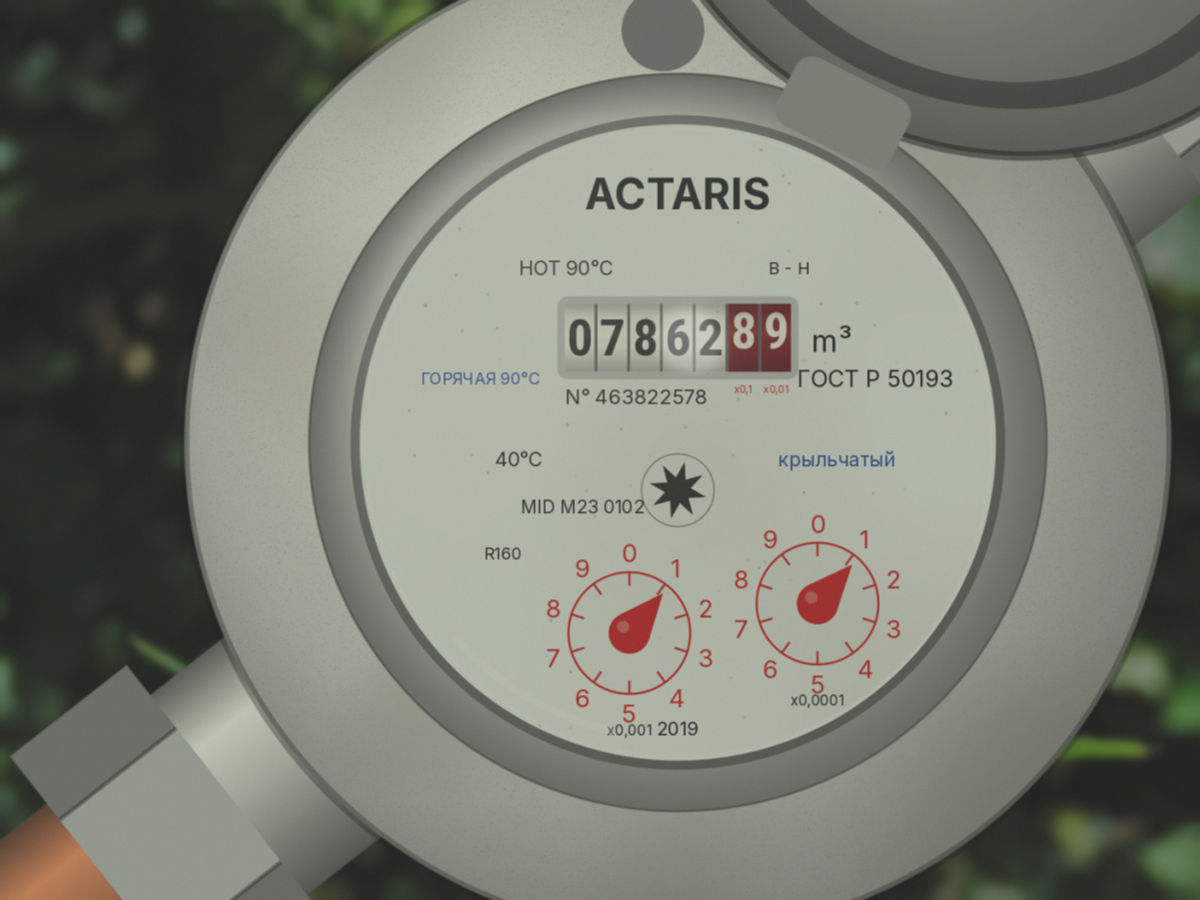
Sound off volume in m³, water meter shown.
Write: 7862.8911 m³
